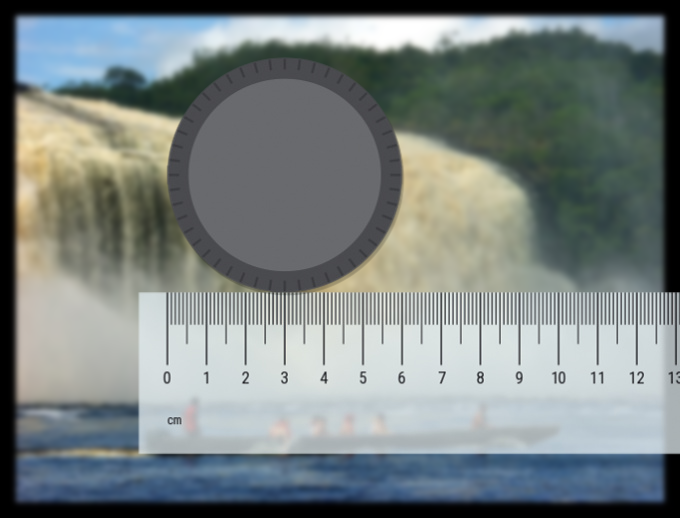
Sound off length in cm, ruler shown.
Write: 6 cm
